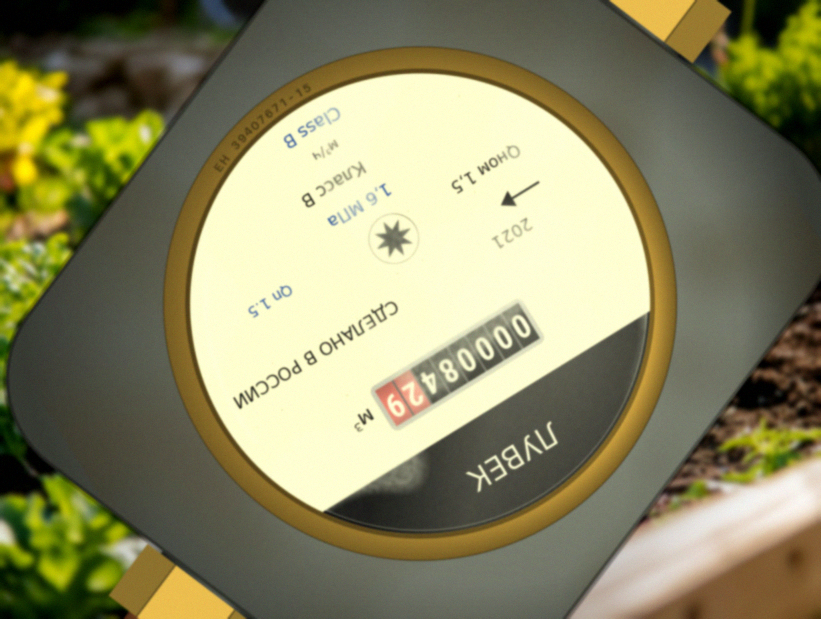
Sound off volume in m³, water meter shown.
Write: 84.29 m³
